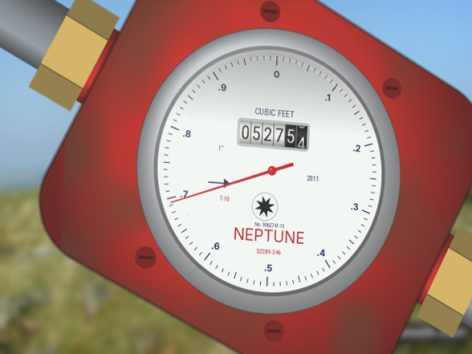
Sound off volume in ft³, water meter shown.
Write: 52753.69 ft³
